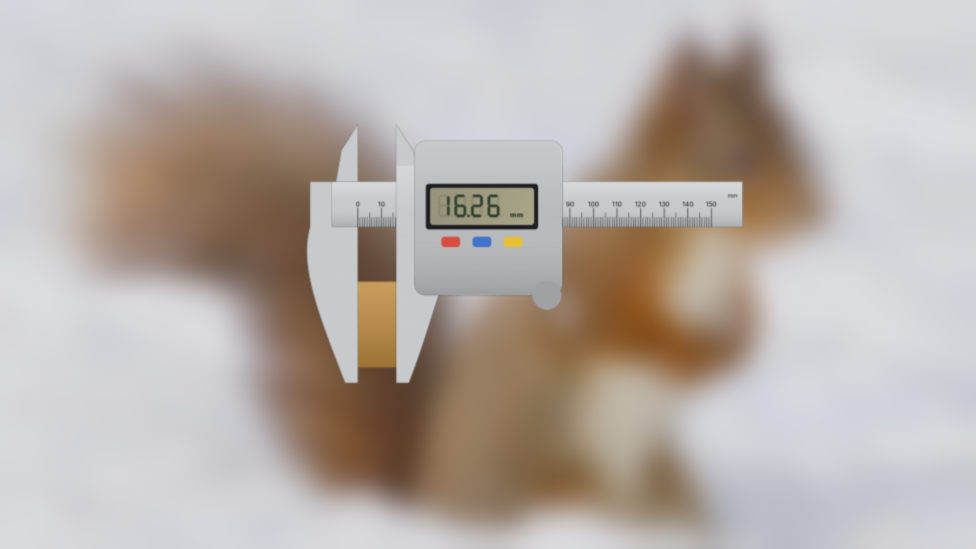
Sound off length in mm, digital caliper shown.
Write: 16.26 mm
